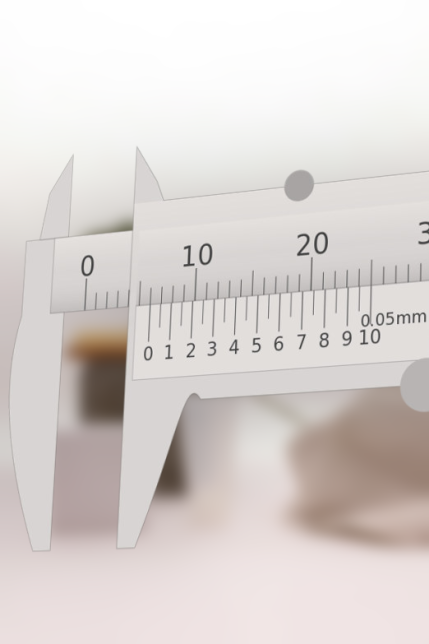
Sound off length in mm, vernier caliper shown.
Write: 6.0 mm
